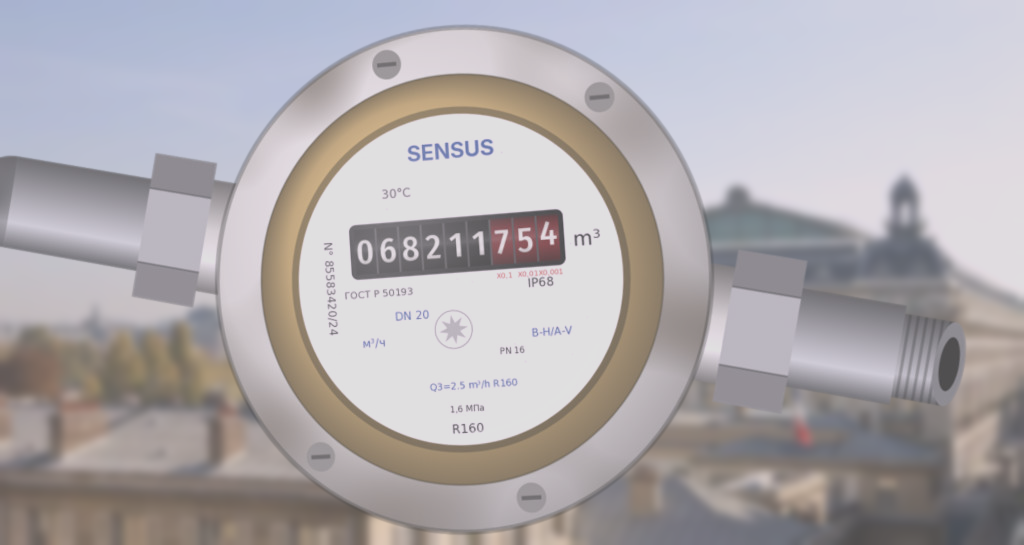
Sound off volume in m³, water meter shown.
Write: 68211.754 m³
